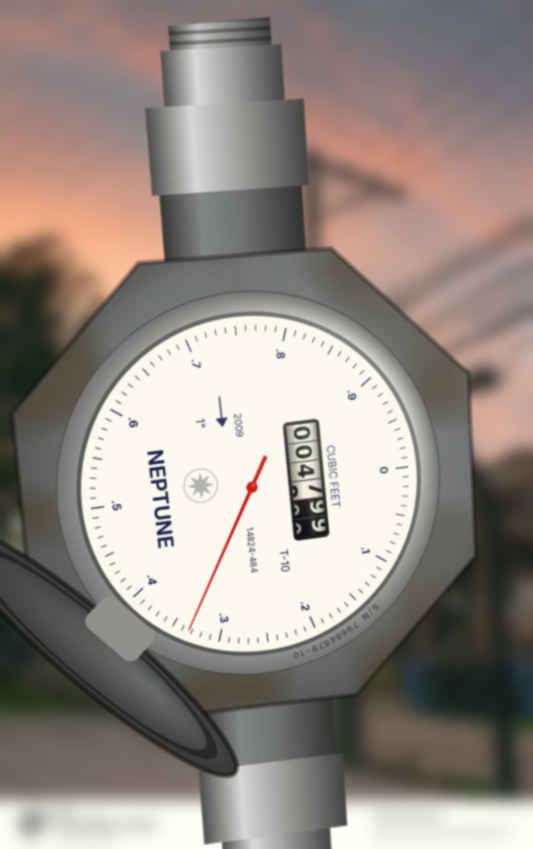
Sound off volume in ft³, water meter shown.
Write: 4799.33 ft³
